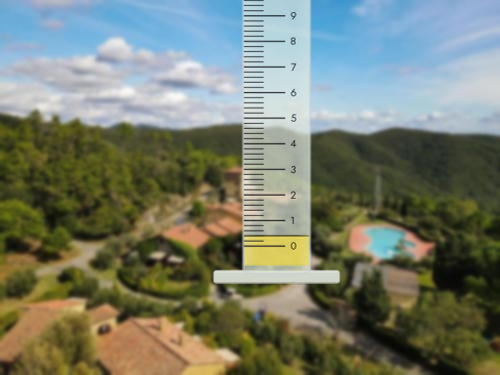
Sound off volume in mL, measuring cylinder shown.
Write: 0.4 mL
